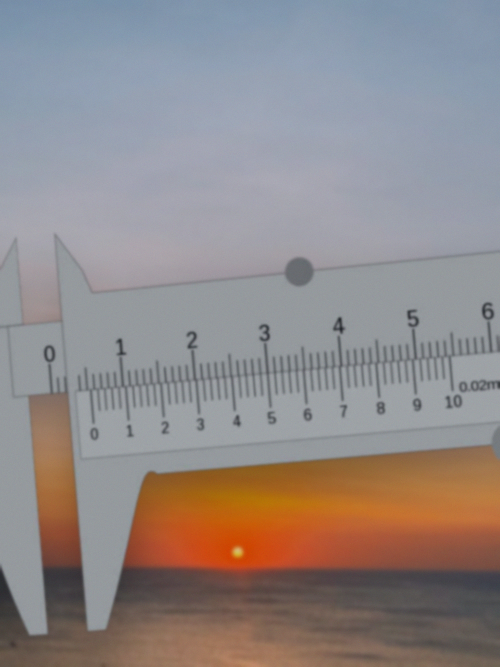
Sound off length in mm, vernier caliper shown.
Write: 5.5 mm
